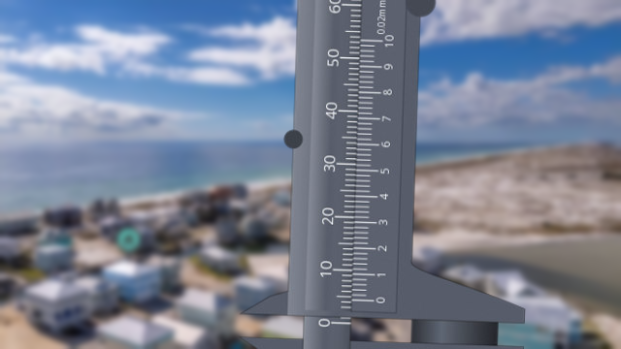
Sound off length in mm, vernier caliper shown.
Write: 4.4 mm
